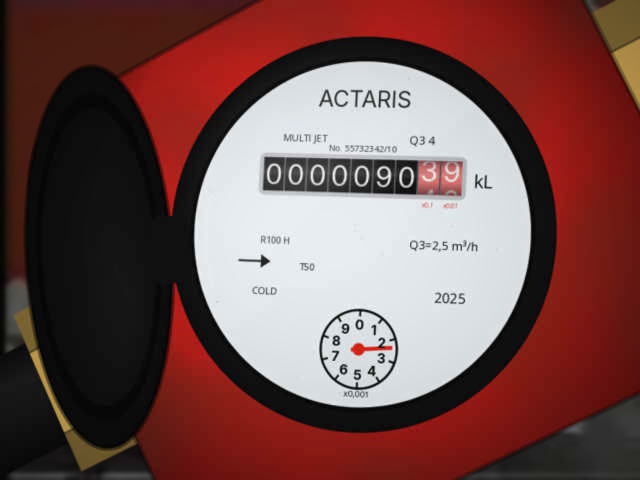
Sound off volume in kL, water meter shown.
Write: 90.392 kL
